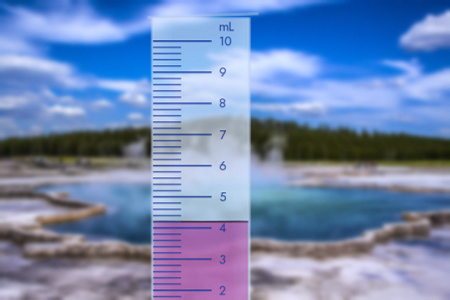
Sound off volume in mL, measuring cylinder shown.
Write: 4.2 mL
